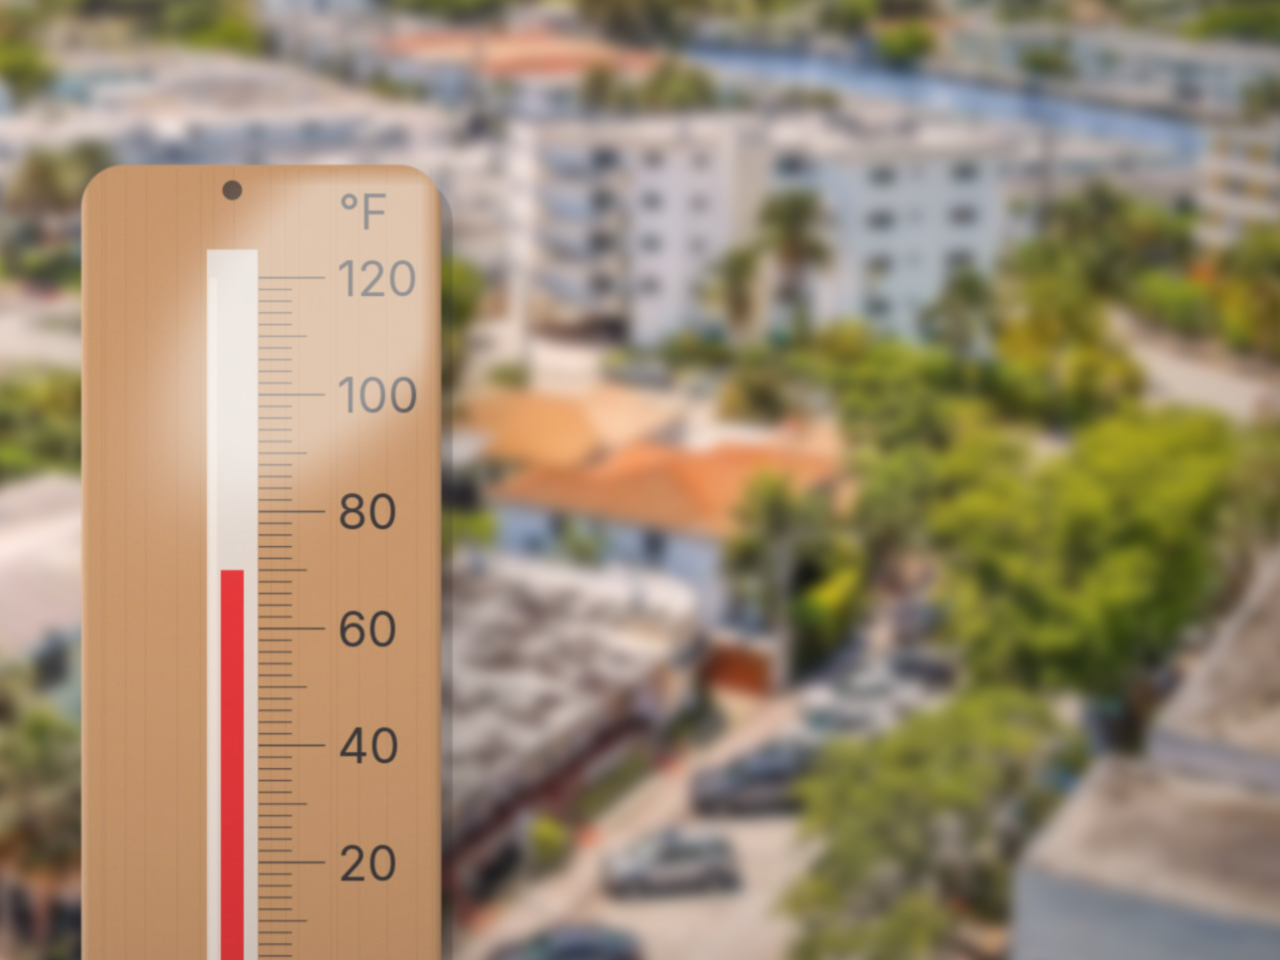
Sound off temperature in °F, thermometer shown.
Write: 70 °F
